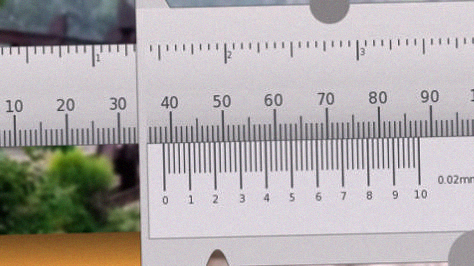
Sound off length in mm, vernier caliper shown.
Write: 38.5 mm
